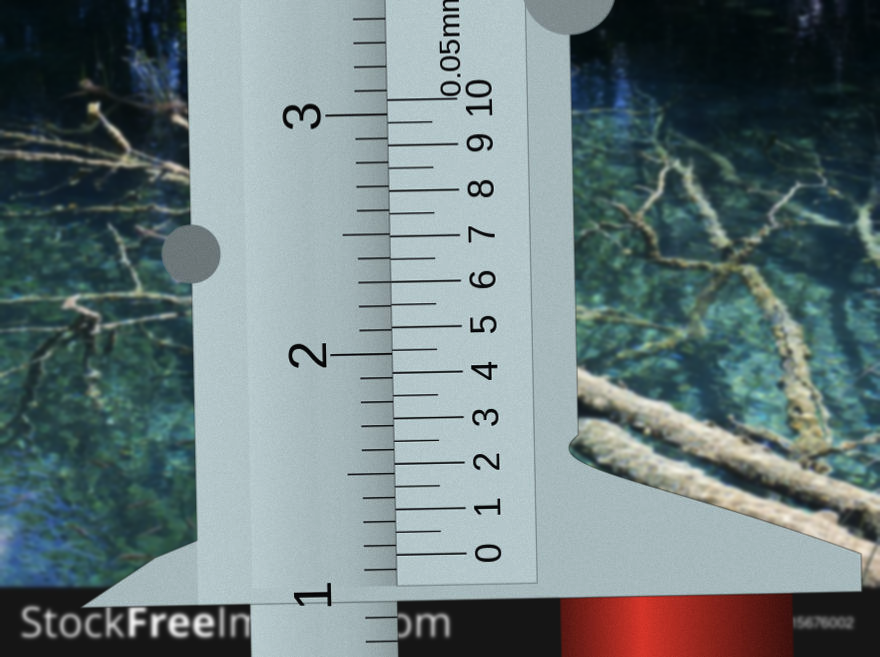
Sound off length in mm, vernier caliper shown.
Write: 11.60 mm
